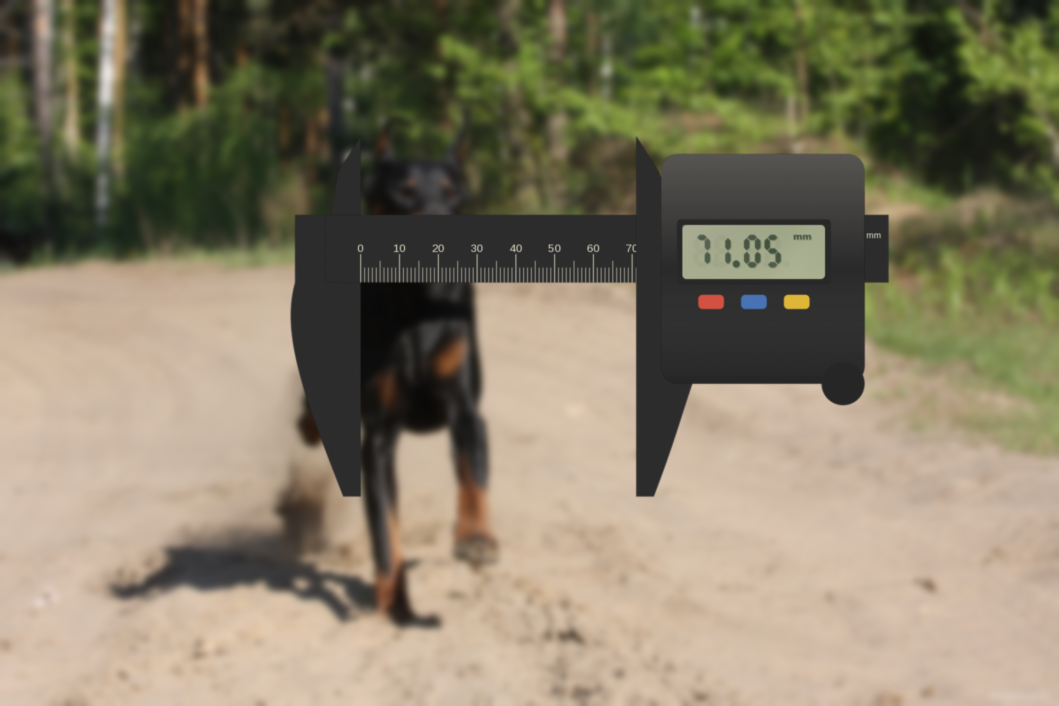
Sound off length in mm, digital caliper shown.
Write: 71.05 mm
